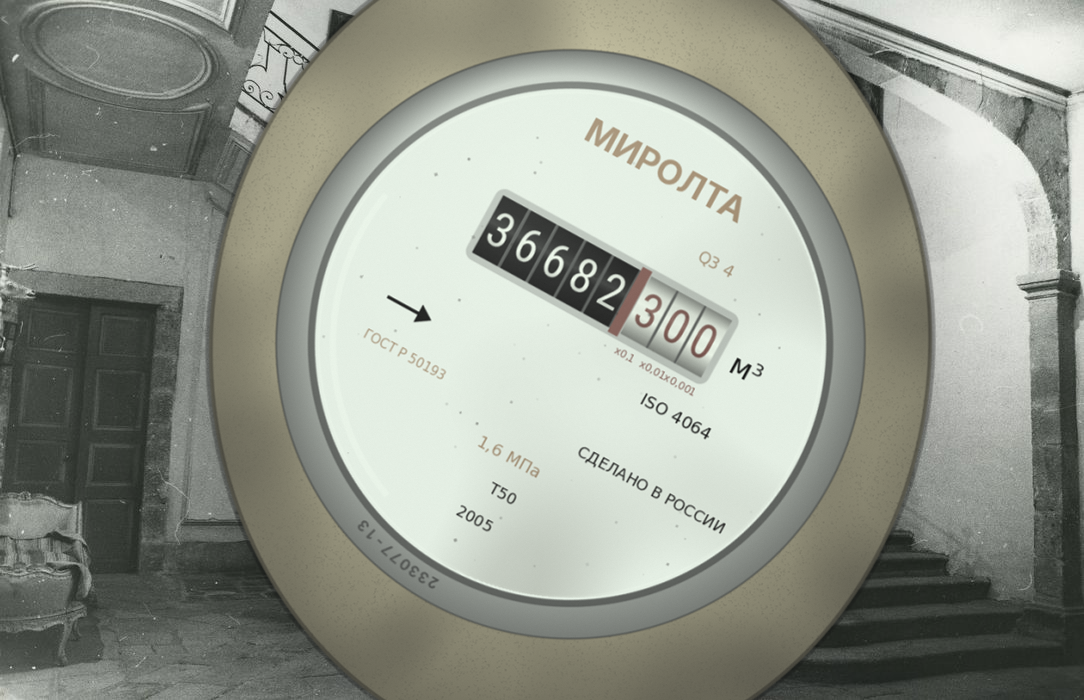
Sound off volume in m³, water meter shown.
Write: 36682.300 m³
